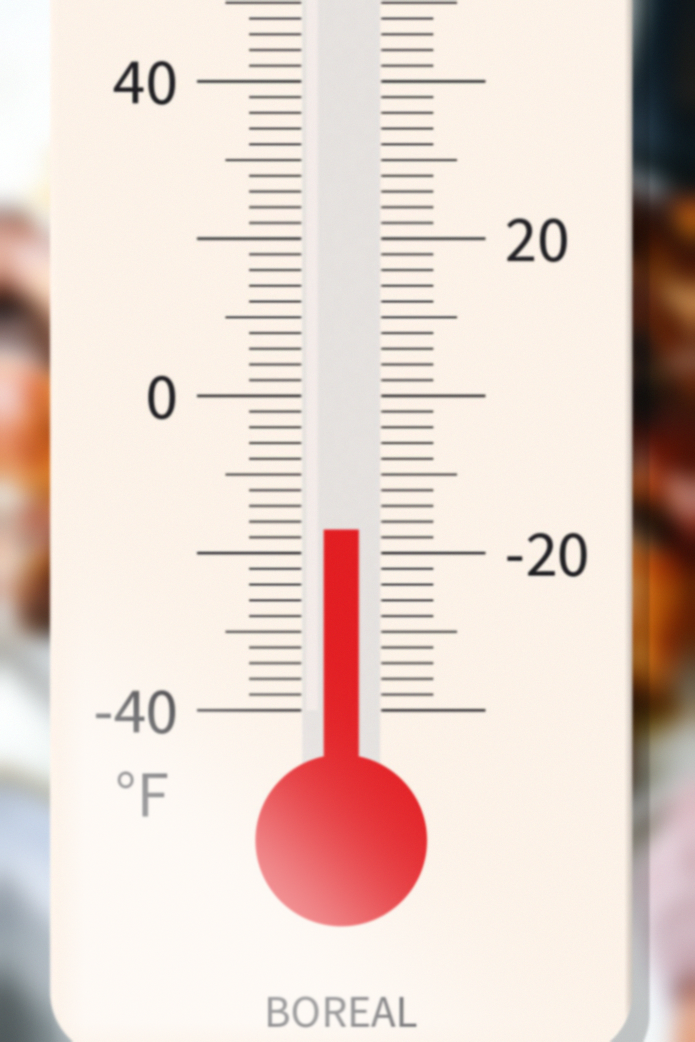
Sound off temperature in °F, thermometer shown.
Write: -17 °F
